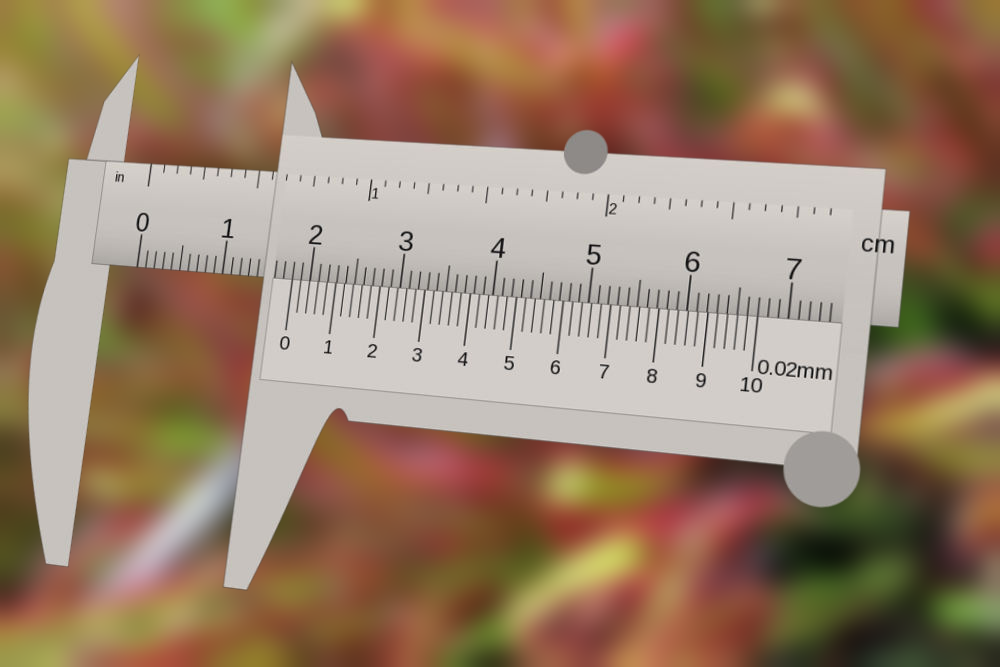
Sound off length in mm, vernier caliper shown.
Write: 18.0 mm
